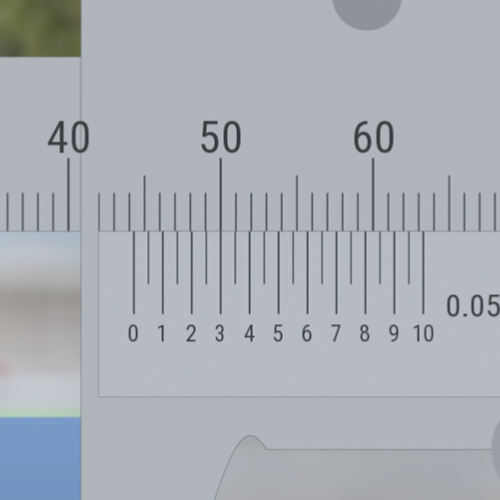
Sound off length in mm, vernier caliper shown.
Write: 44.3 mm
